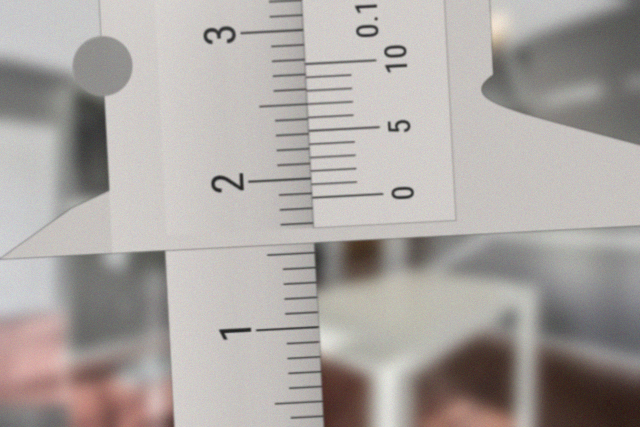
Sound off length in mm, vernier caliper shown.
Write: 18.7 mm
